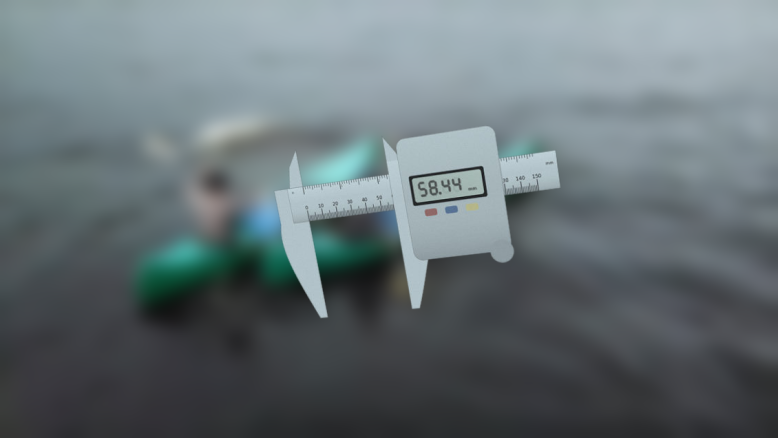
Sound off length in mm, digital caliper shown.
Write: 58.44 mm
